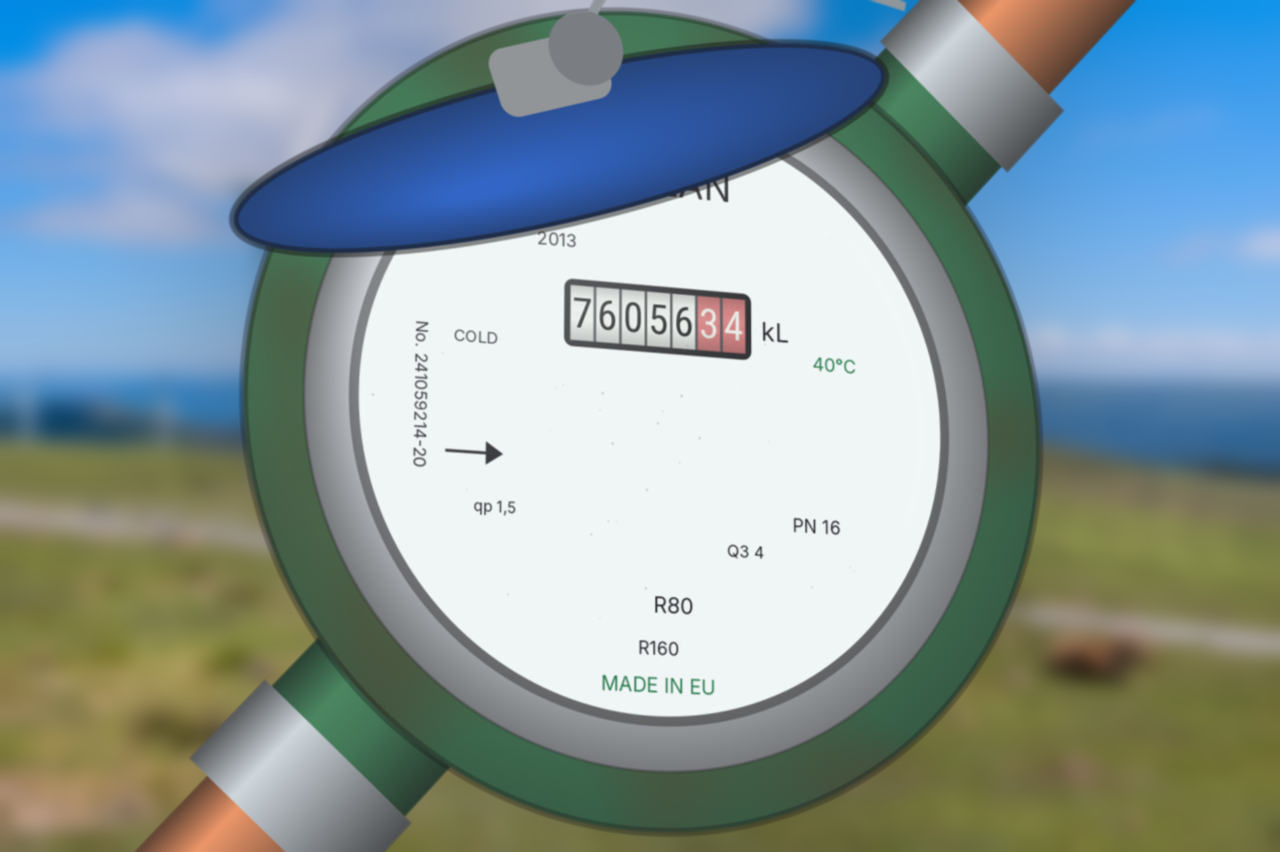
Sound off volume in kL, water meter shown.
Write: 76056.34 kL
